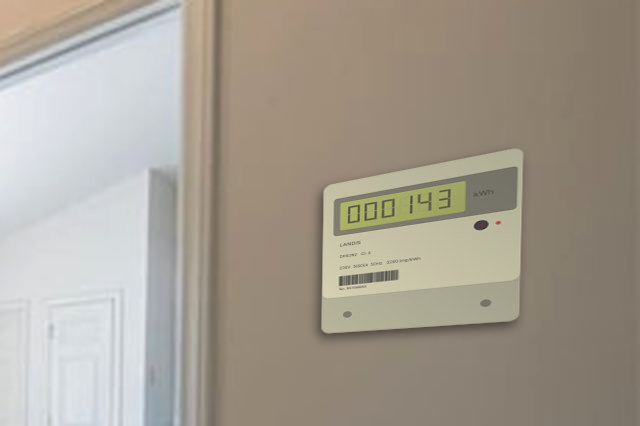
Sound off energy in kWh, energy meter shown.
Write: 143 kWh
